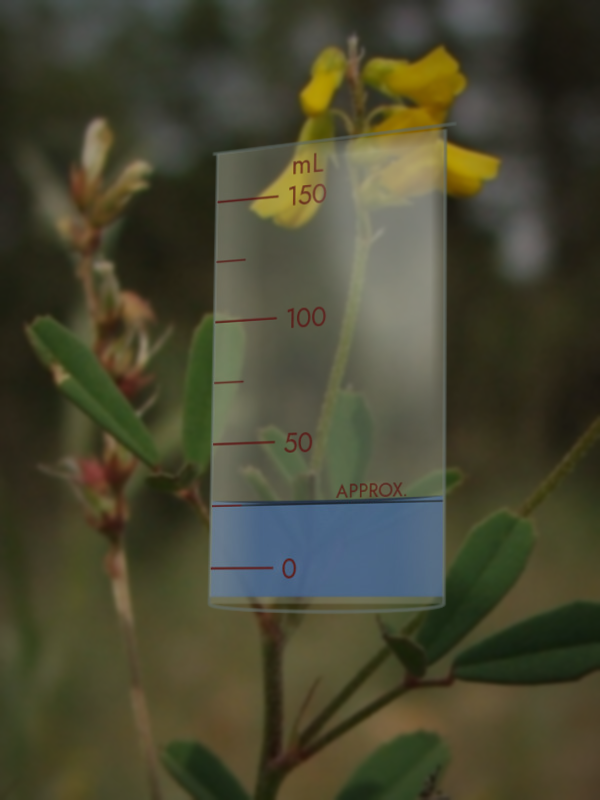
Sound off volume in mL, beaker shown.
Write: 25 mL
